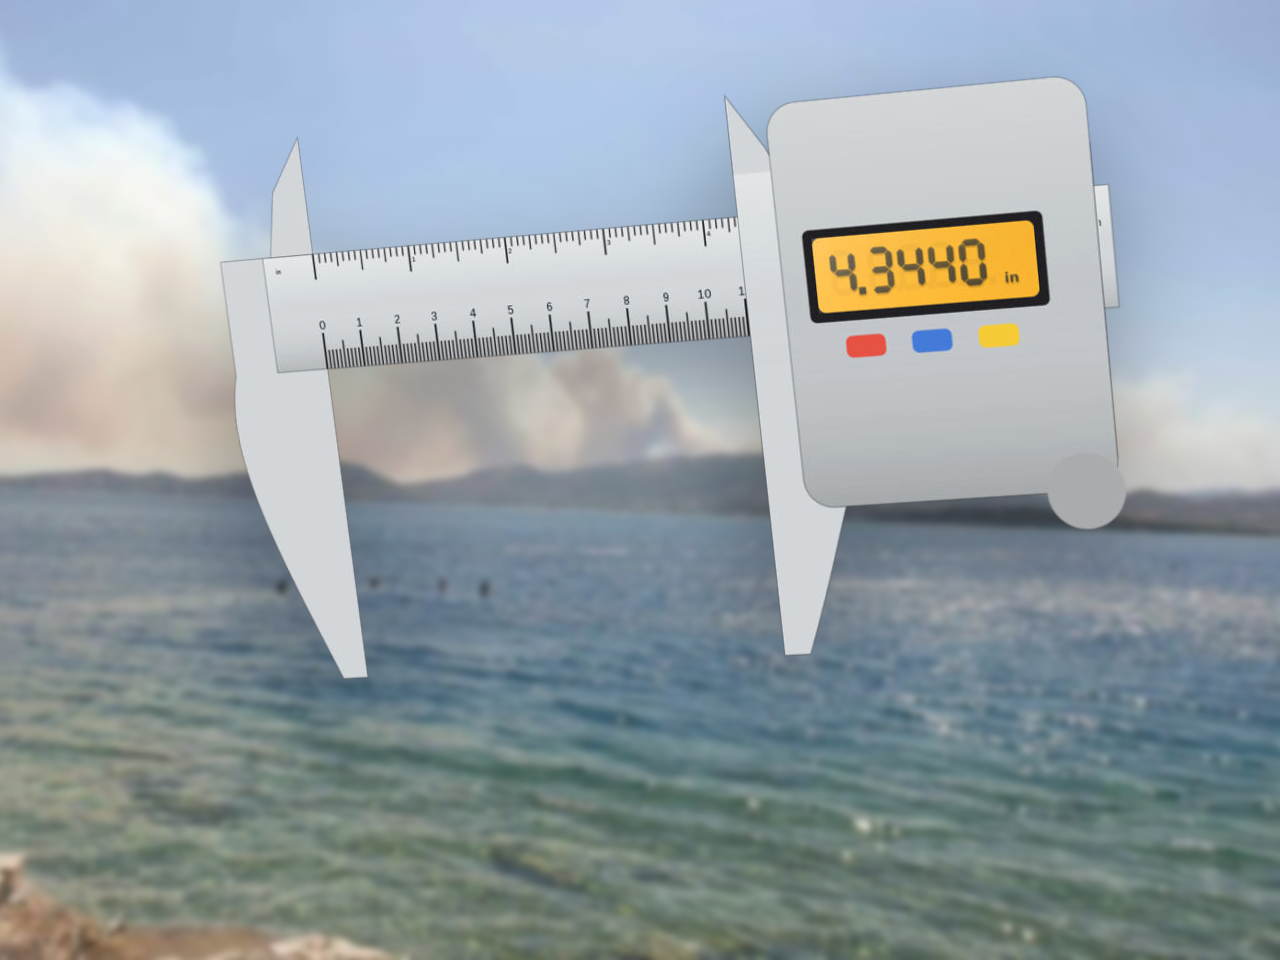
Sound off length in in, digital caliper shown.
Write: 4.3440 in
